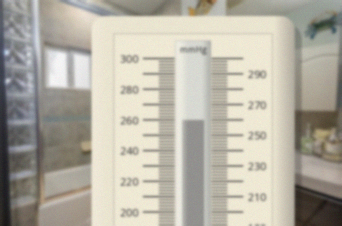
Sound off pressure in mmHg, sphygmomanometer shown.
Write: 260 mmHg
